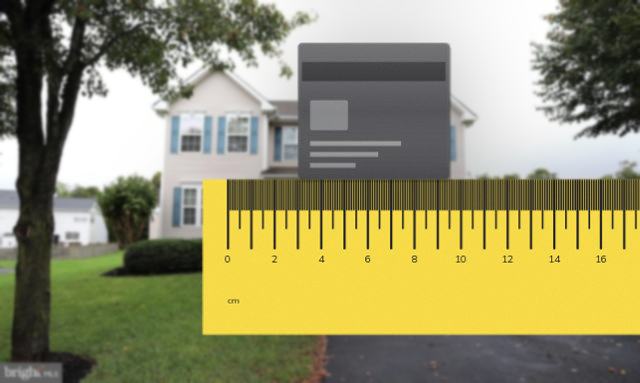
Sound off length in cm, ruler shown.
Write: 6.5 cm
